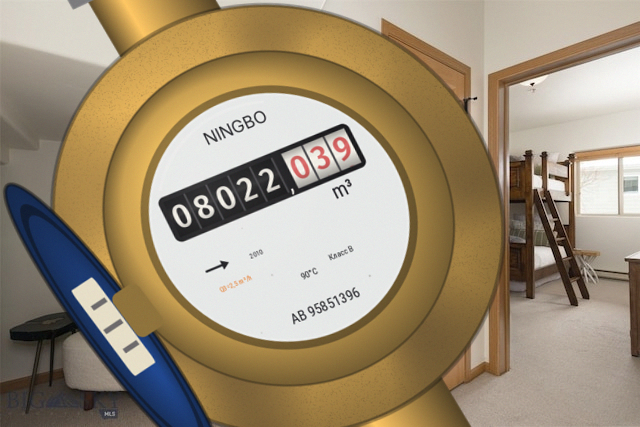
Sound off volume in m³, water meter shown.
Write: 8022.039 m³
